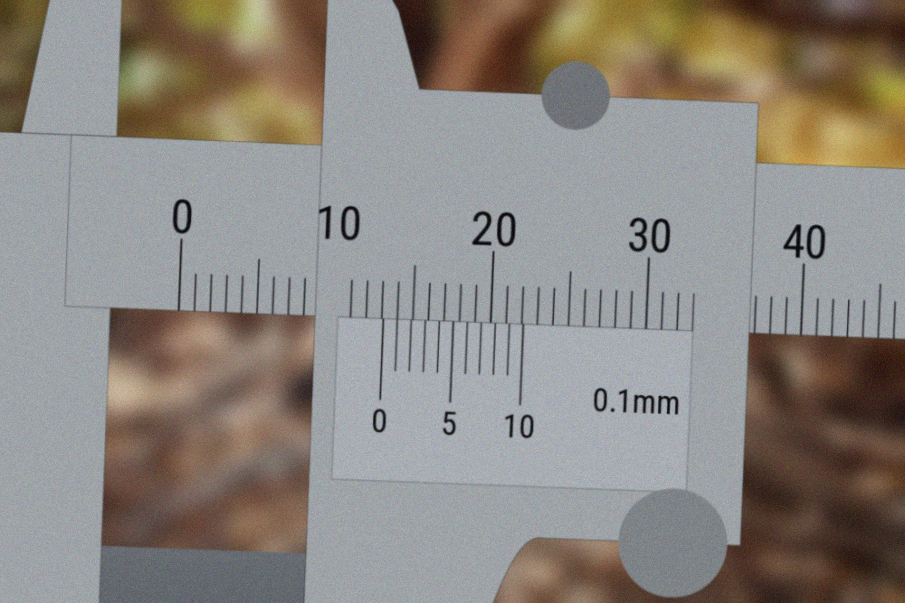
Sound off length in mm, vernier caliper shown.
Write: 13.1 mm
